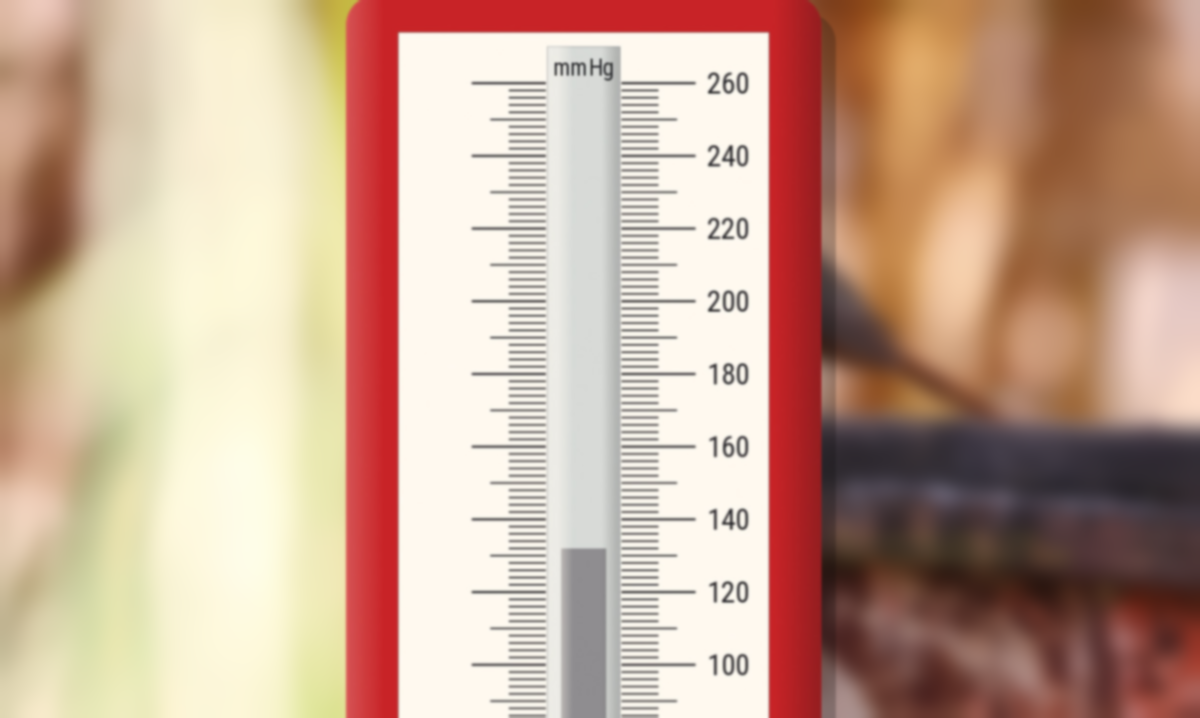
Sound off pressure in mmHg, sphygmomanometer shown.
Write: 132 mmHg
